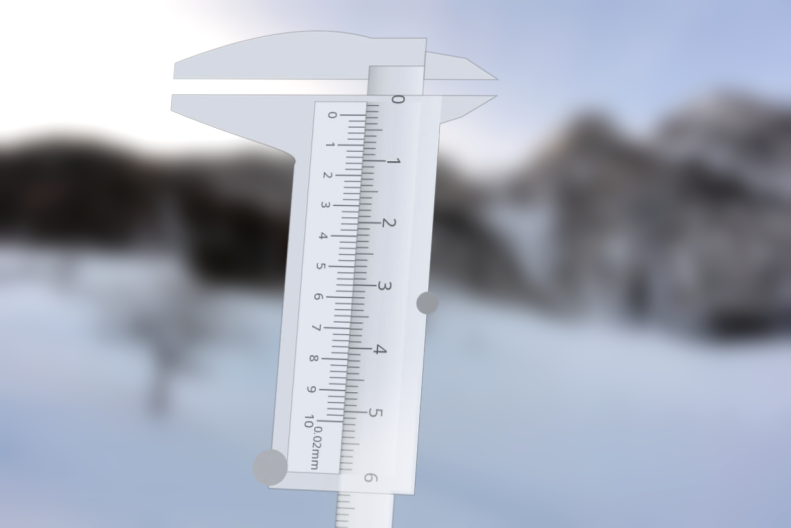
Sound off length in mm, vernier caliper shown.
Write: 2.6 mm
